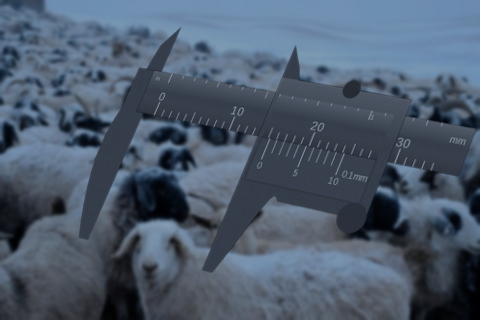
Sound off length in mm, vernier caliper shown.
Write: 15.2 mm
